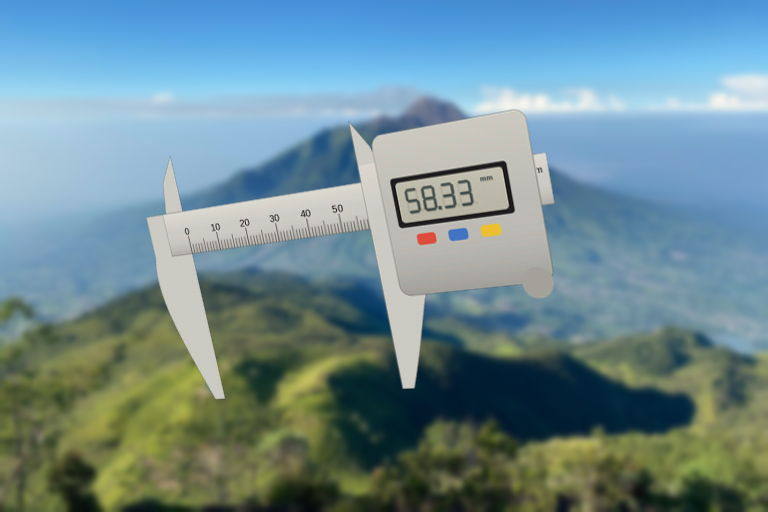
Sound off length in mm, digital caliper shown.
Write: 58.33 mm
